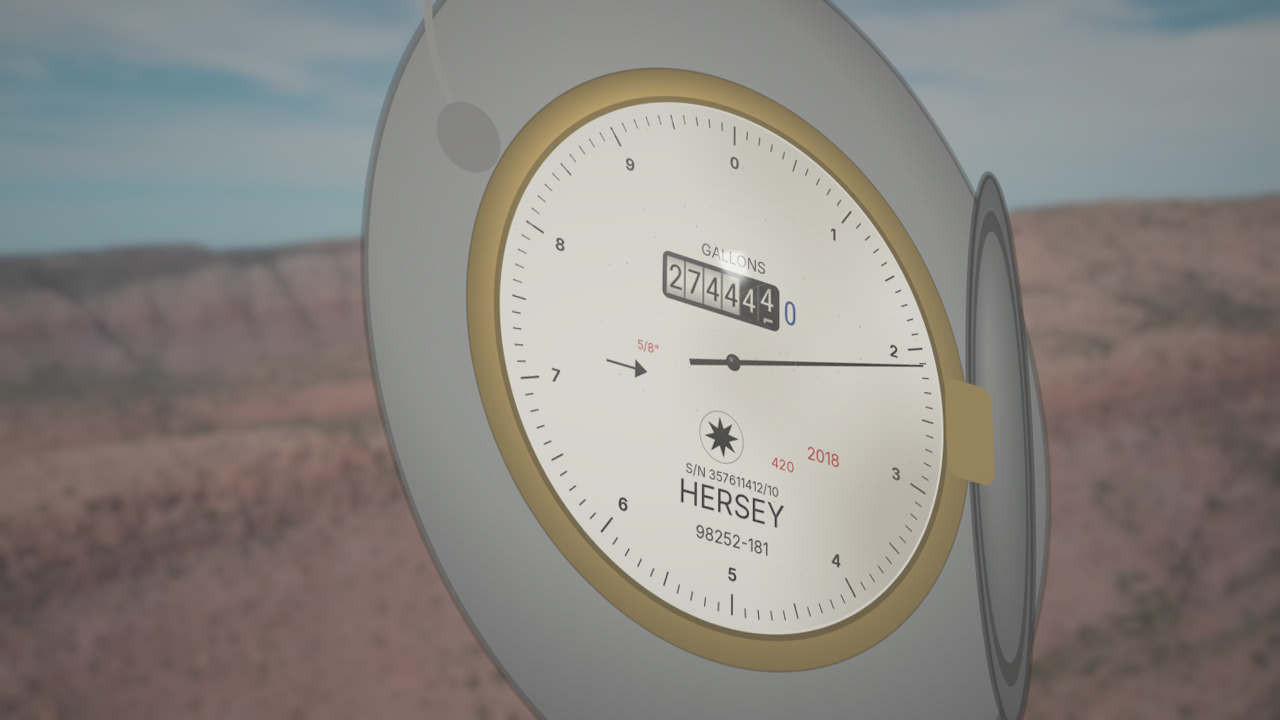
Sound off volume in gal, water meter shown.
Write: 2744442.1 gal
